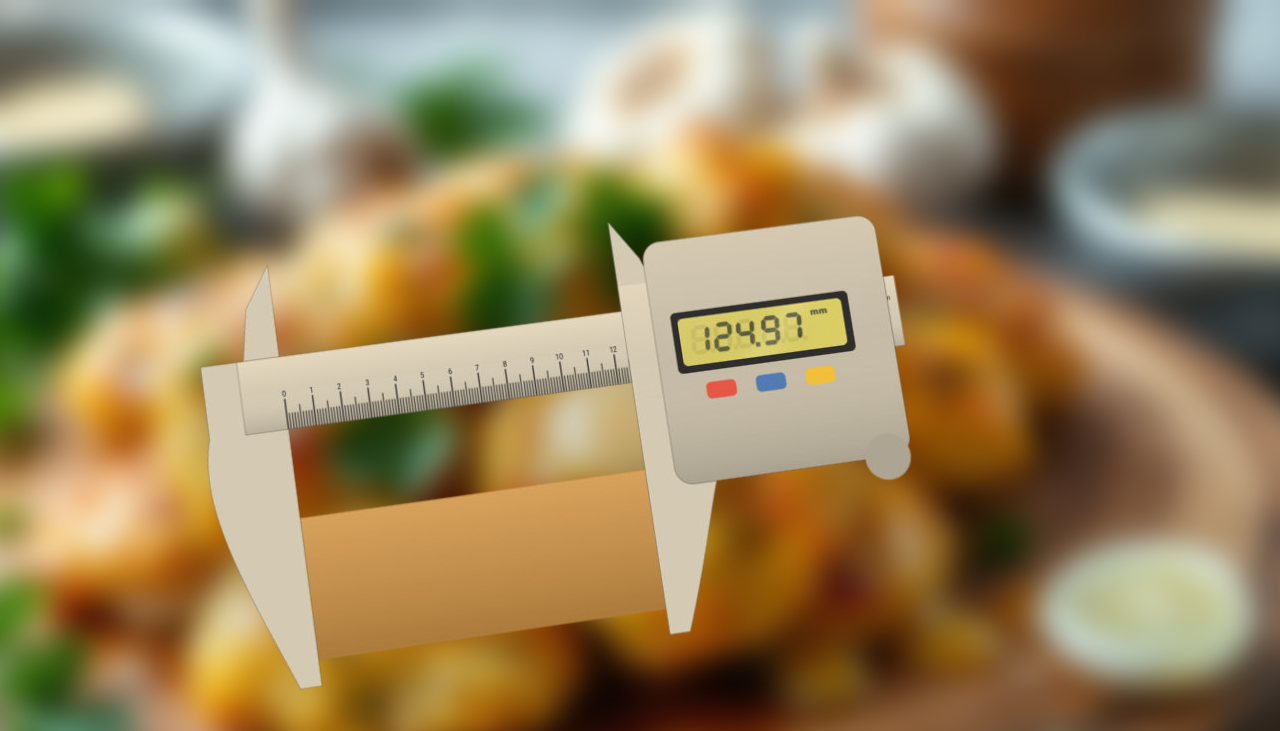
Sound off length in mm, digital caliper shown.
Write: 124.97 mm
